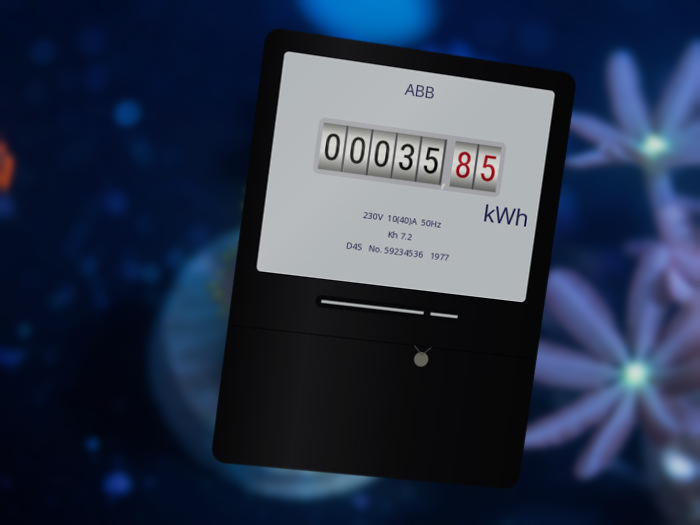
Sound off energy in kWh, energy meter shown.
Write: 35.85 kWh
